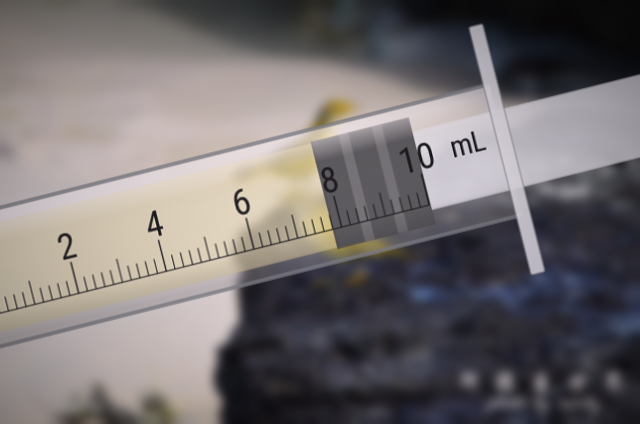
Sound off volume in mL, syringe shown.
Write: 7.8 mL
